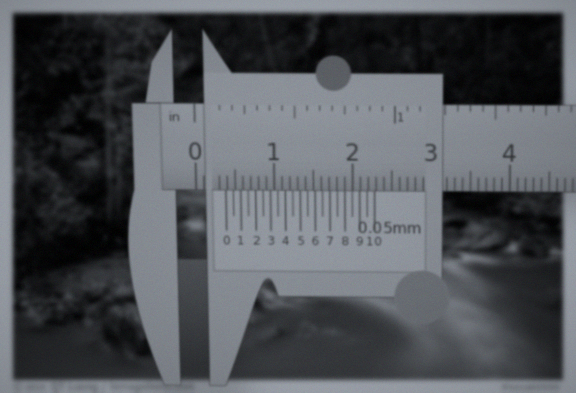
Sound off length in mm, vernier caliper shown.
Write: 3.8 mm
